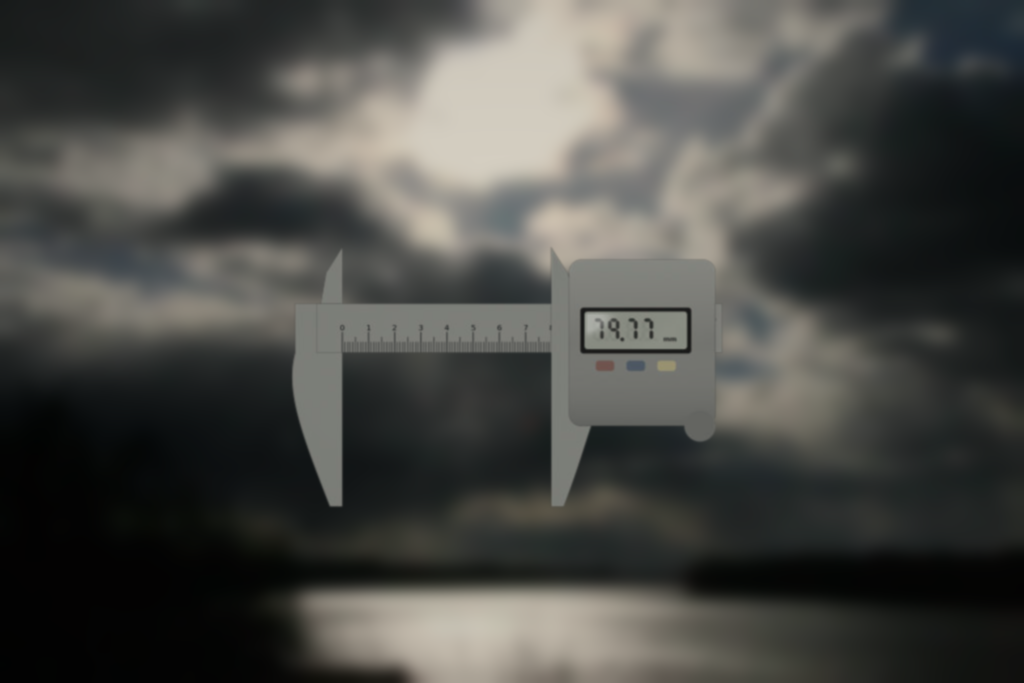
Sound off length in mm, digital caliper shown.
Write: 79.77 mm
